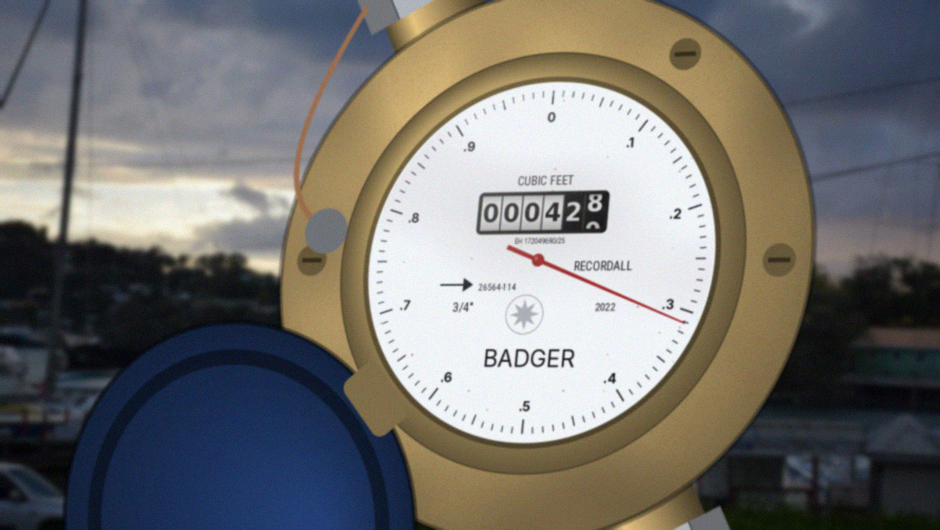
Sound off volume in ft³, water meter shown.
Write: 428.31 ft³
